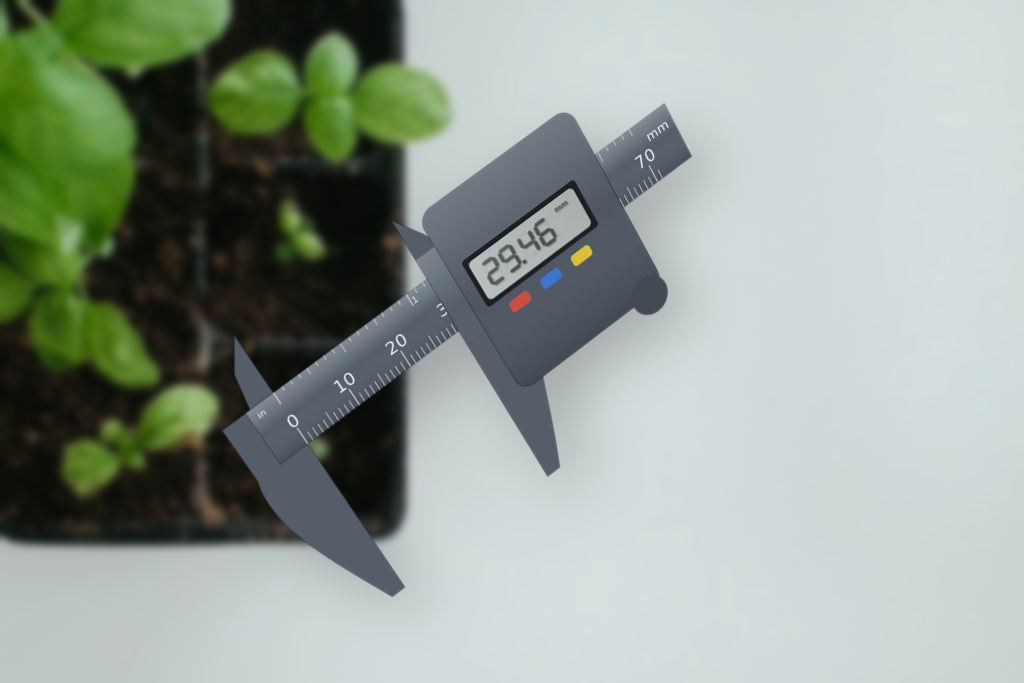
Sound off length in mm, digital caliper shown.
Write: 29.46 mm
